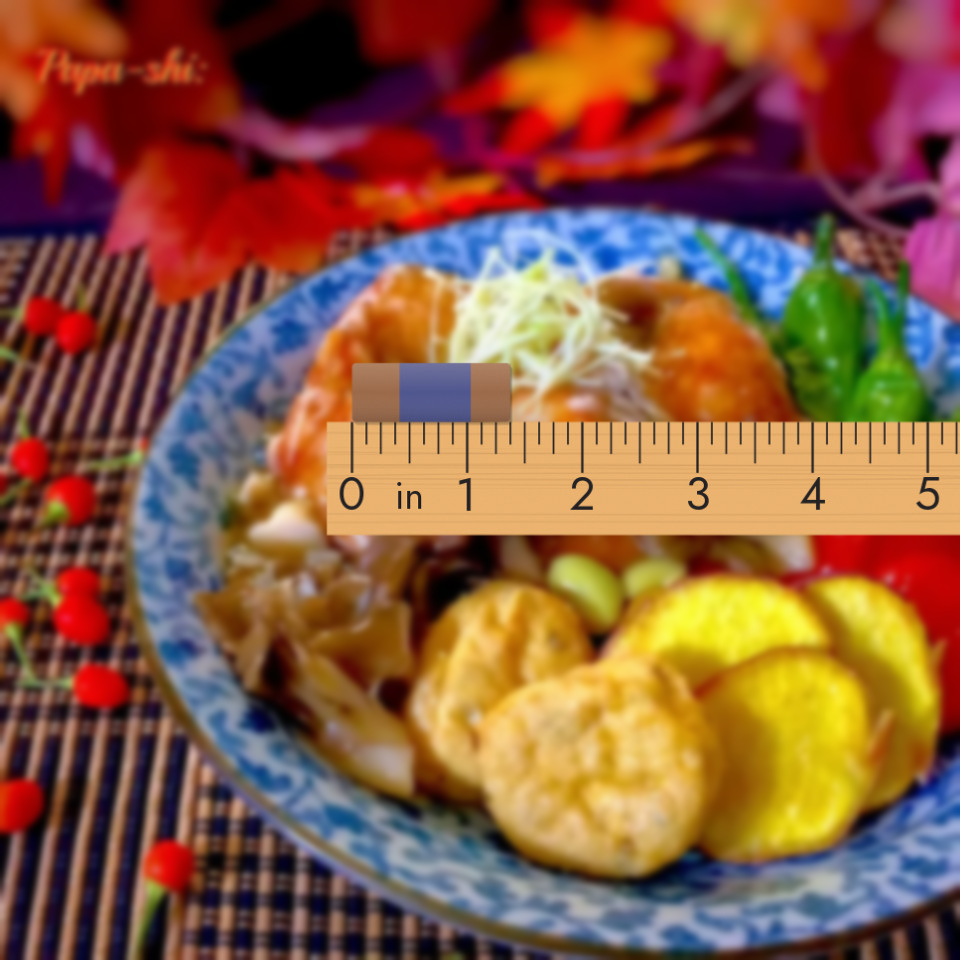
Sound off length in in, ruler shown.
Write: 1.375 in
